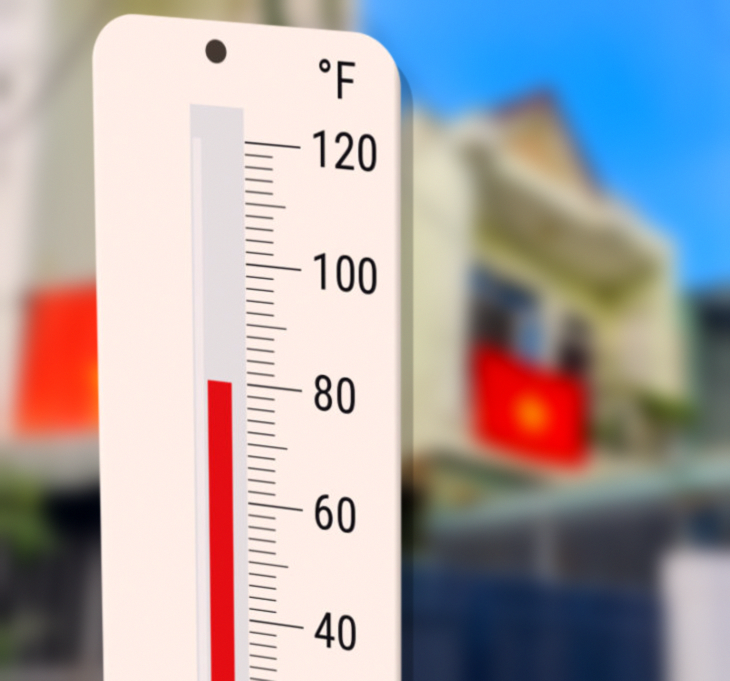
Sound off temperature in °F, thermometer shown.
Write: 80 °F
